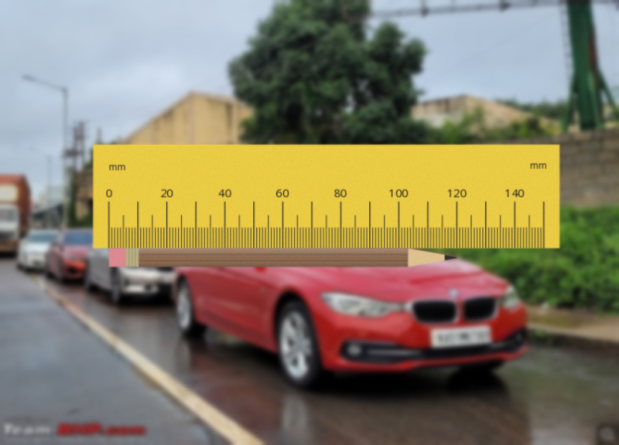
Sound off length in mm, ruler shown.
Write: 120 mm
